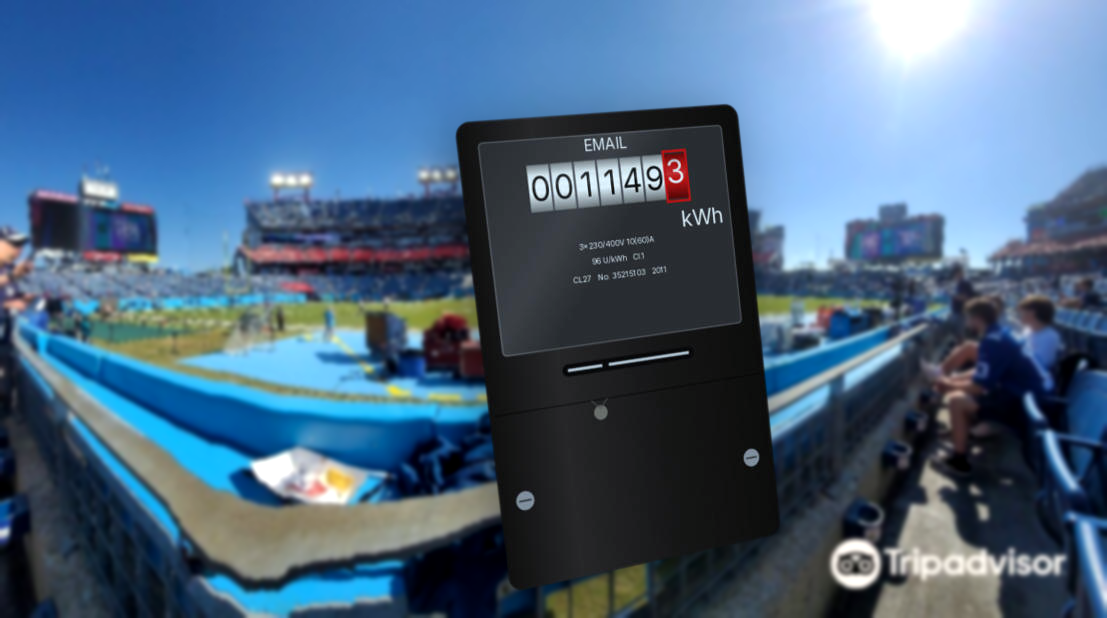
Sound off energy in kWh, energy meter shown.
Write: 1149.3 kWh
